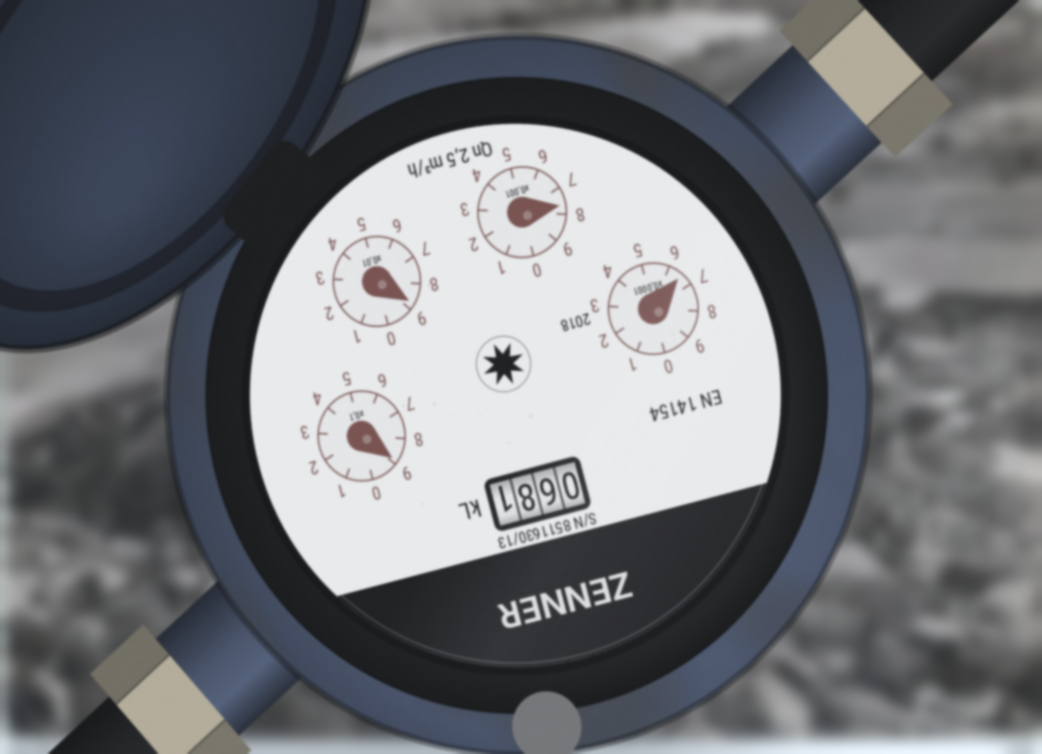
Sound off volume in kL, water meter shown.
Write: 680.8876 kL
